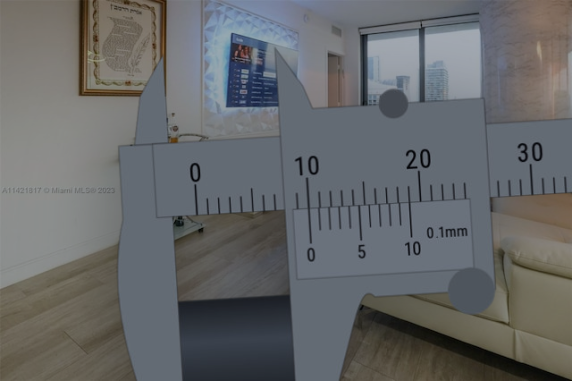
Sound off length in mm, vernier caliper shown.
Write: 10.0 mm
